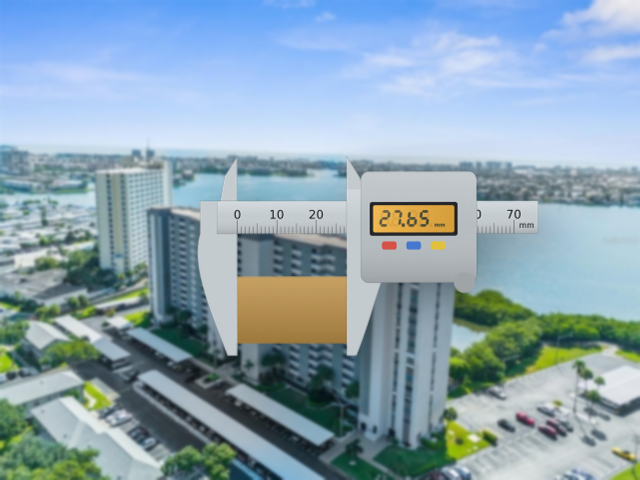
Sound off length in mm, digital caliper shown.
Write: 27.65 mm
